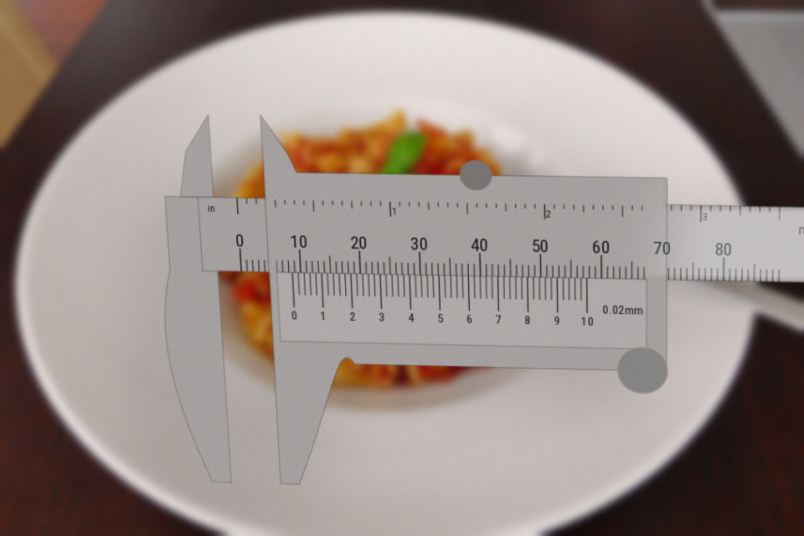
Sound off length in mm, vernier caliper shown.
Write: 8.6 mm
